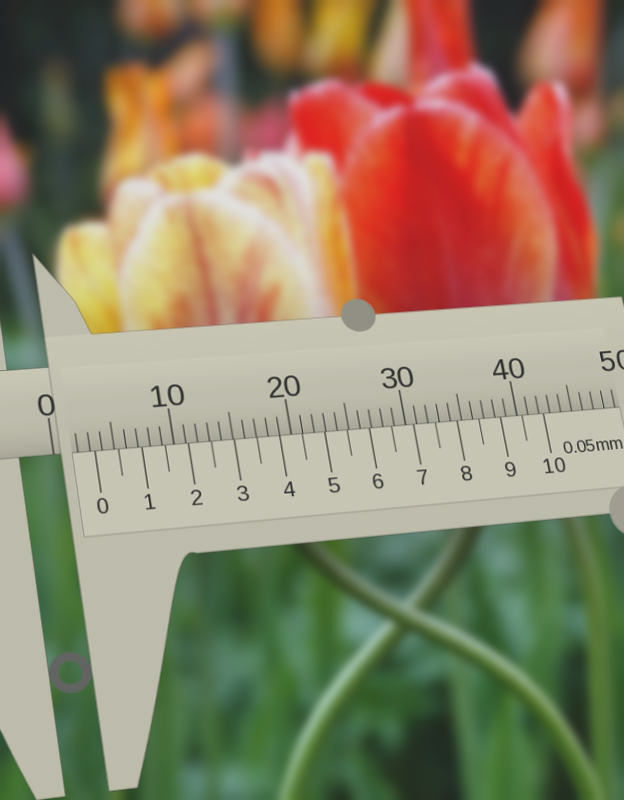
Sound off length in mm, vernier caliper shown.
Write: 3.4 mm
